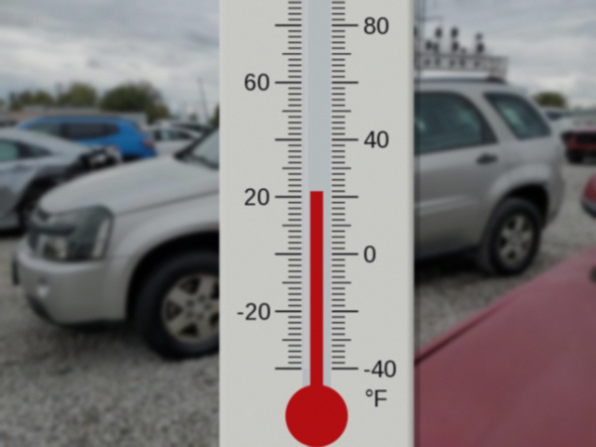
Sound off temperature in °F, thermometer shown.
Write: 22 °F
